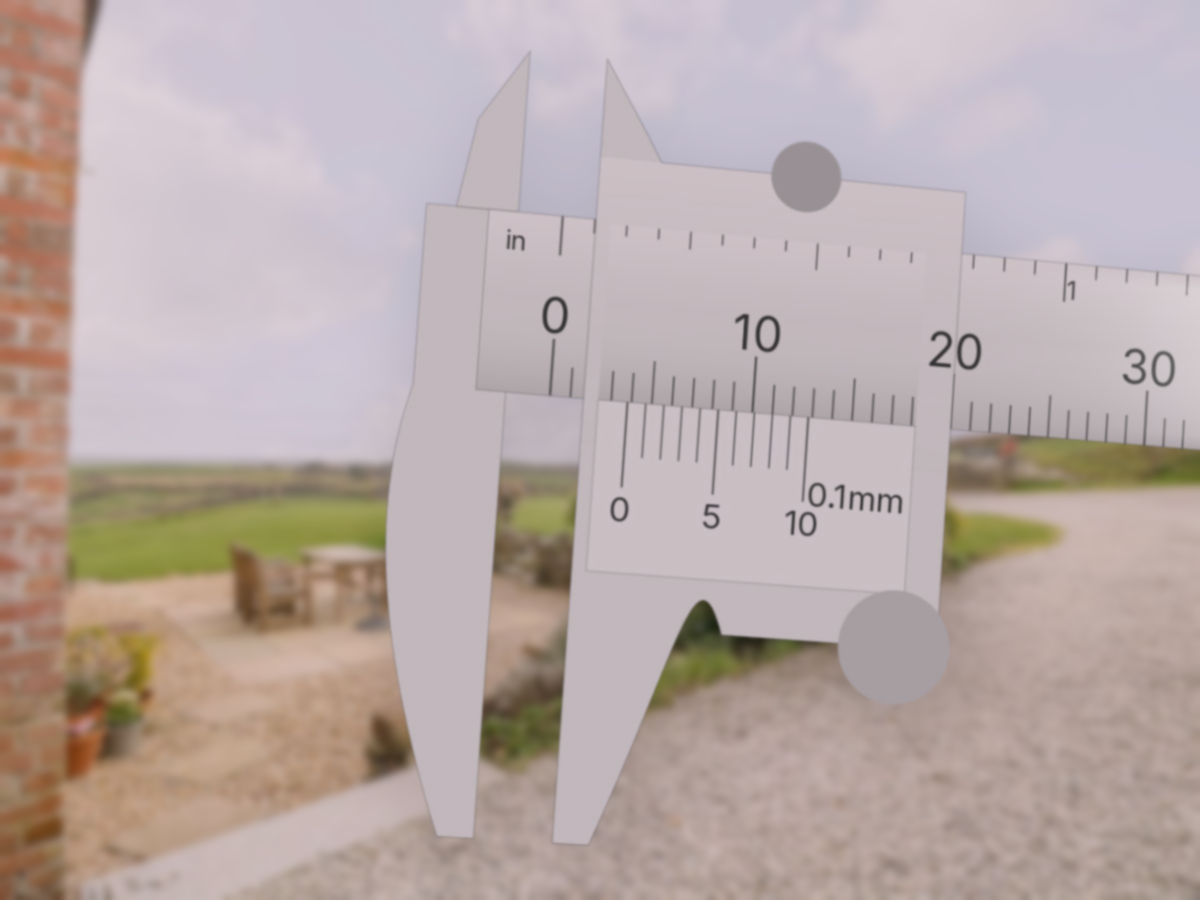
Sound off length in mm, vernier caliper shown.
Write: 3.8 mm
